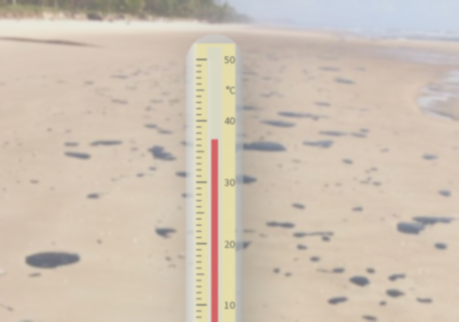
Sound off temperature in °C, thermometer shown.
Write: 37 °C
